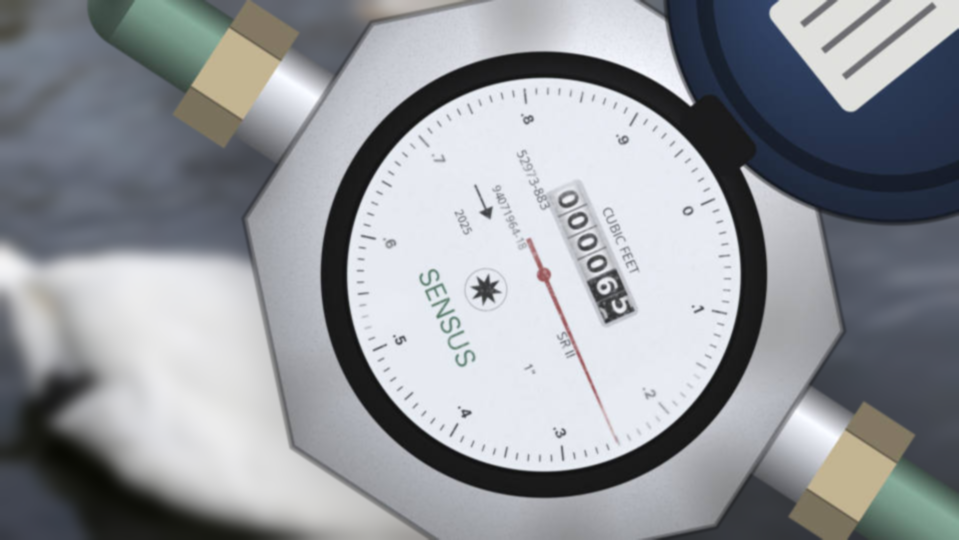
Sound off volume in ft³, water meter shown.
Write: 65.25 ft³
